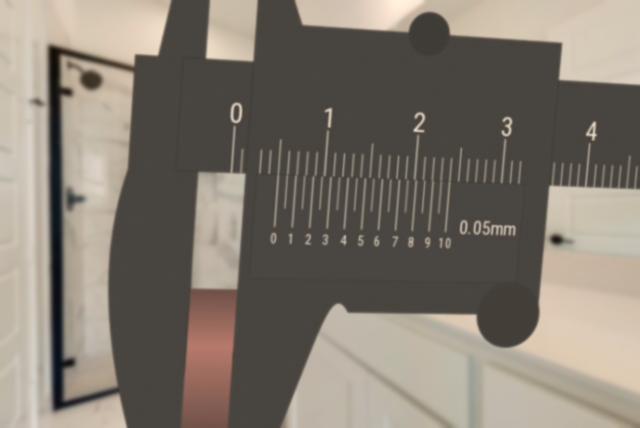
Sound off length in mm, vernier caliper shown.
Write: 5.0 mm
